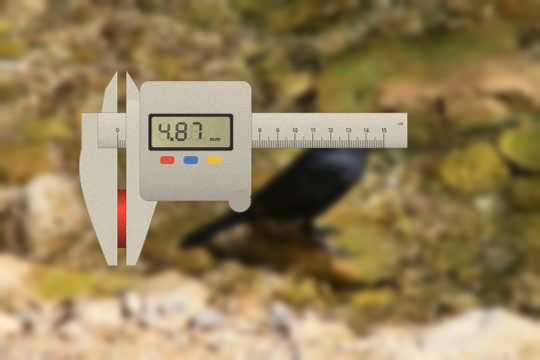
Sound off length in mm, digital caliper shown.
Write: 4.87 mm
